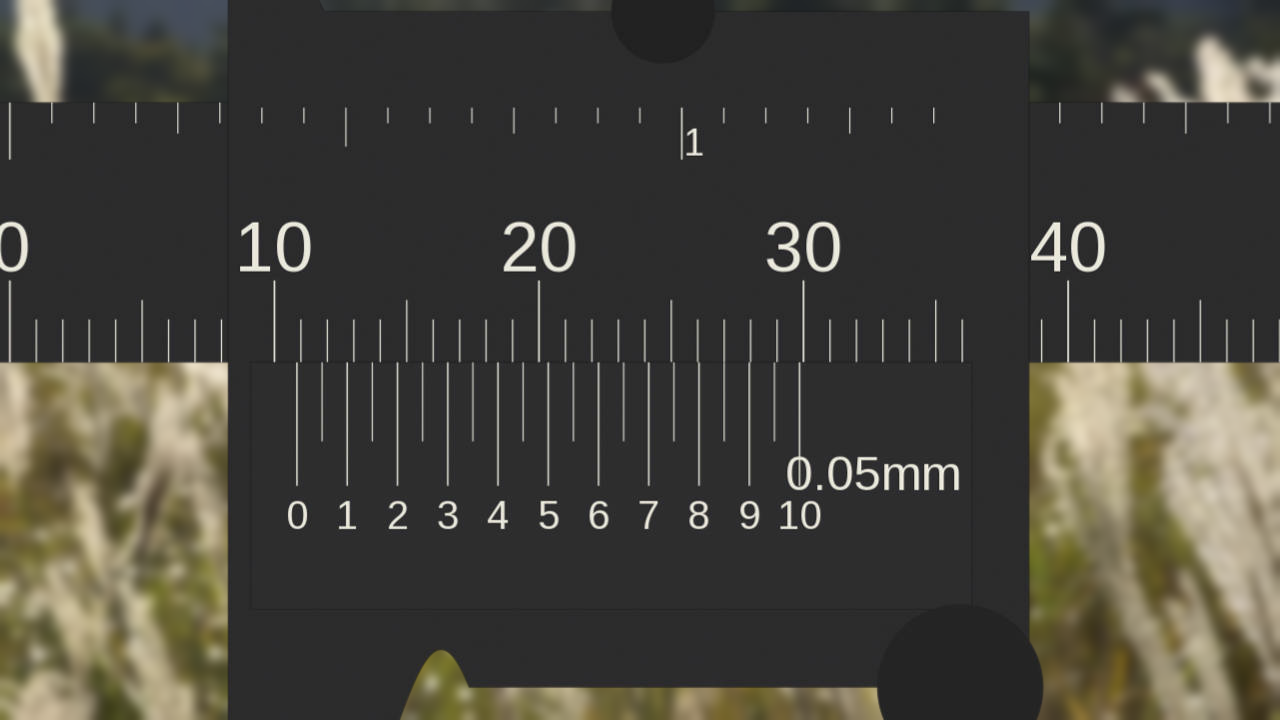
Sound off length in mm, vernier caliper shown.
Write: 10.85 mm
